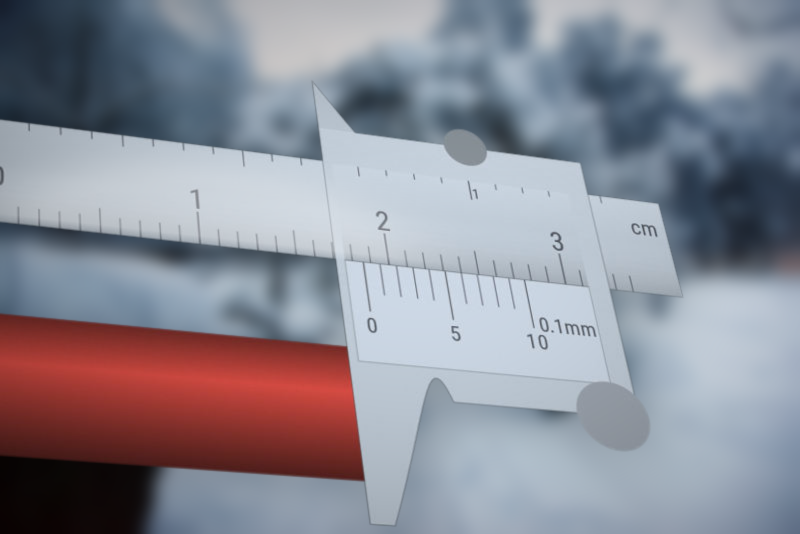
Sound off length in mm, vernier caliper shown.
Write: 18.6 mm
